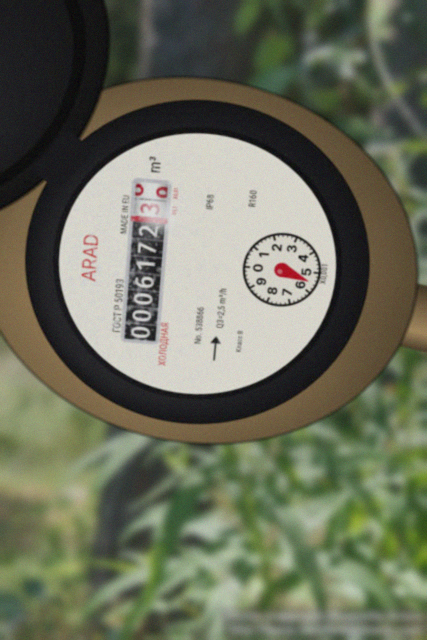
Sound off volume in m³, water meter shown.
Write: 6172.385 m³
